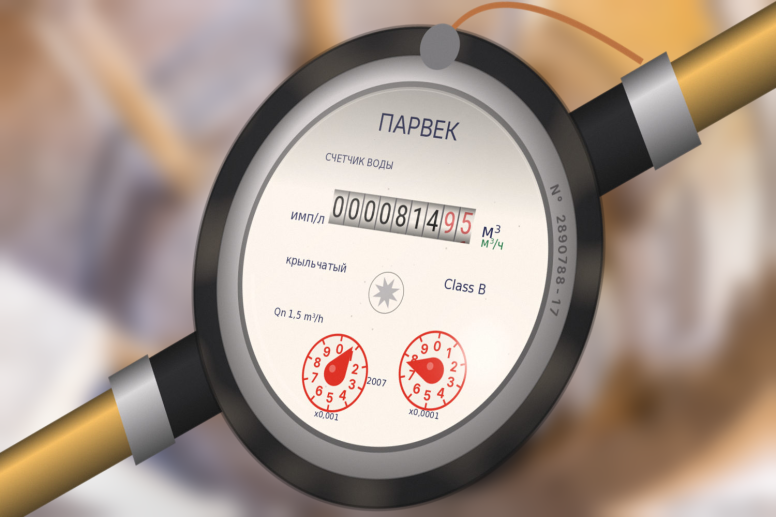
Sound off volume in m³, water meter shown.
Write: 814.9507 m³
